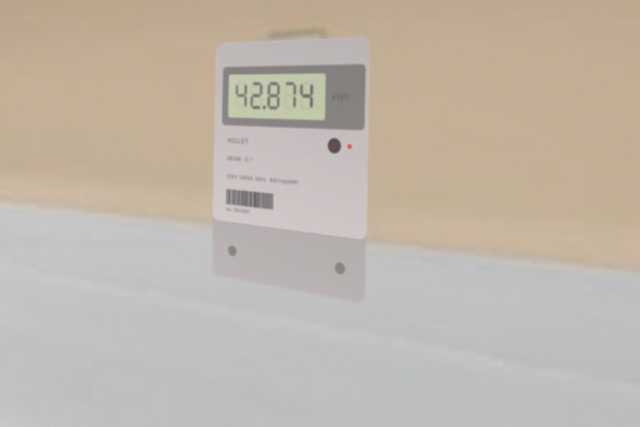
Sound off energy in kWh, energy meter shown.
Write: 42.874 kWh
